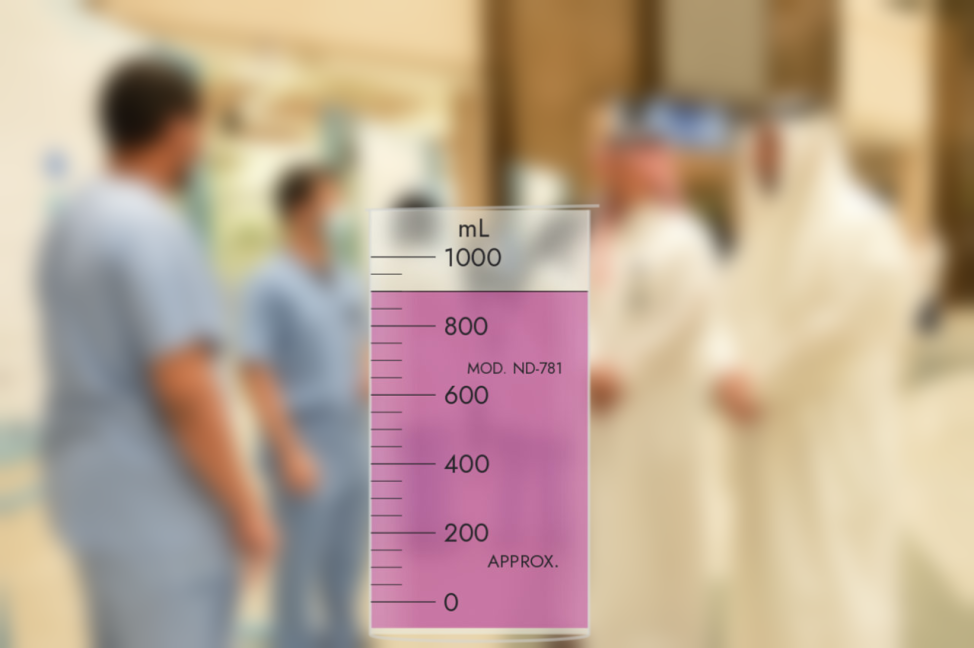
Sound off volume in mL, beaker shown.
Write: 900 mL
